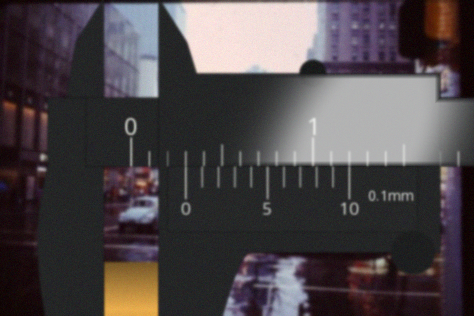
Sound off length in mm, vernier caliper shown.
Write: 3.0 mm
